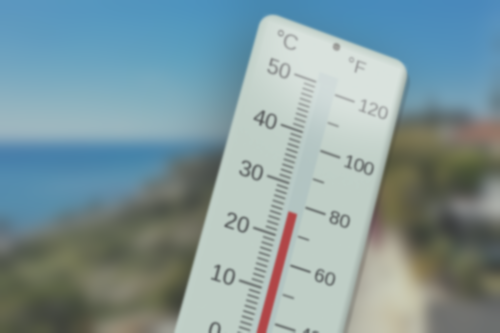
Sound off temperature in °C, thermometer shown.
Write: 25 °C
